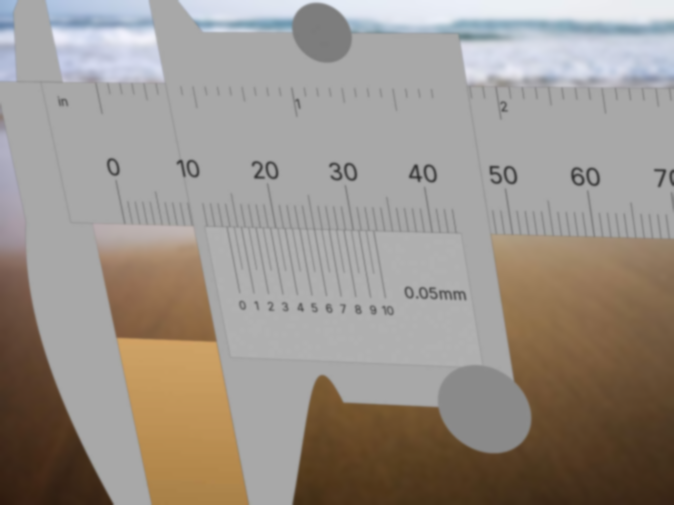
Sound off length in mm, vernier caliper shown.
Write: 13.6 mm
